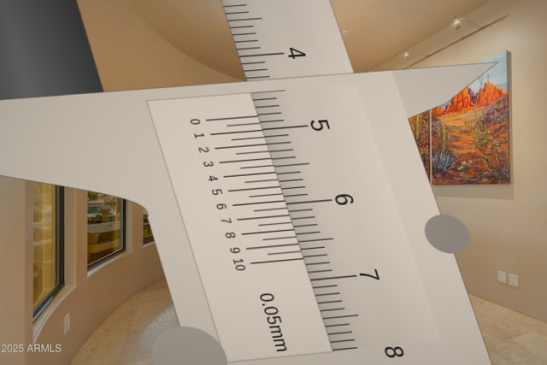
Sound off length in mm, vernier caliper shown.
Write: 48.2 mm
